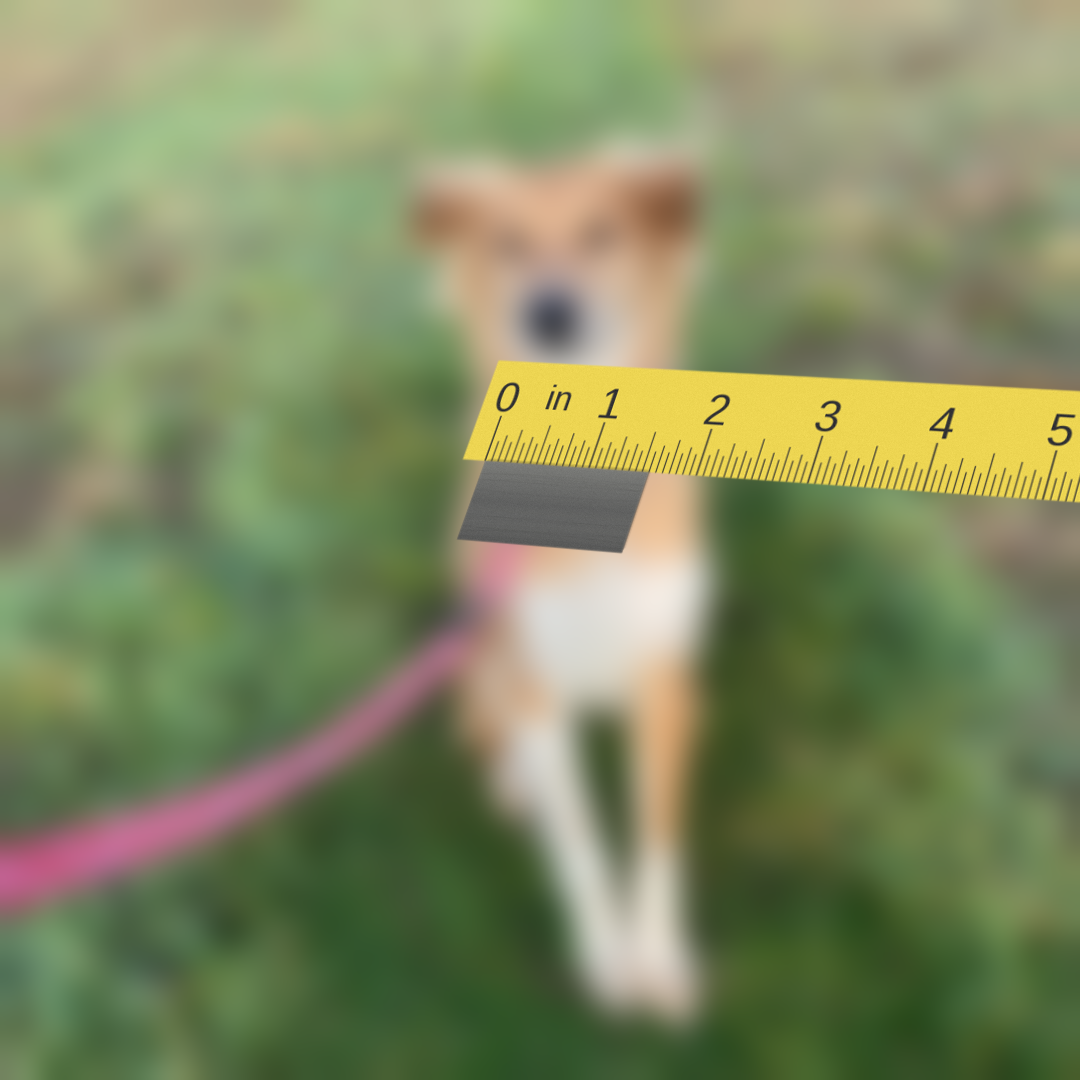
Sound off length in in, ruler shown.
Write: 1.5625 in
